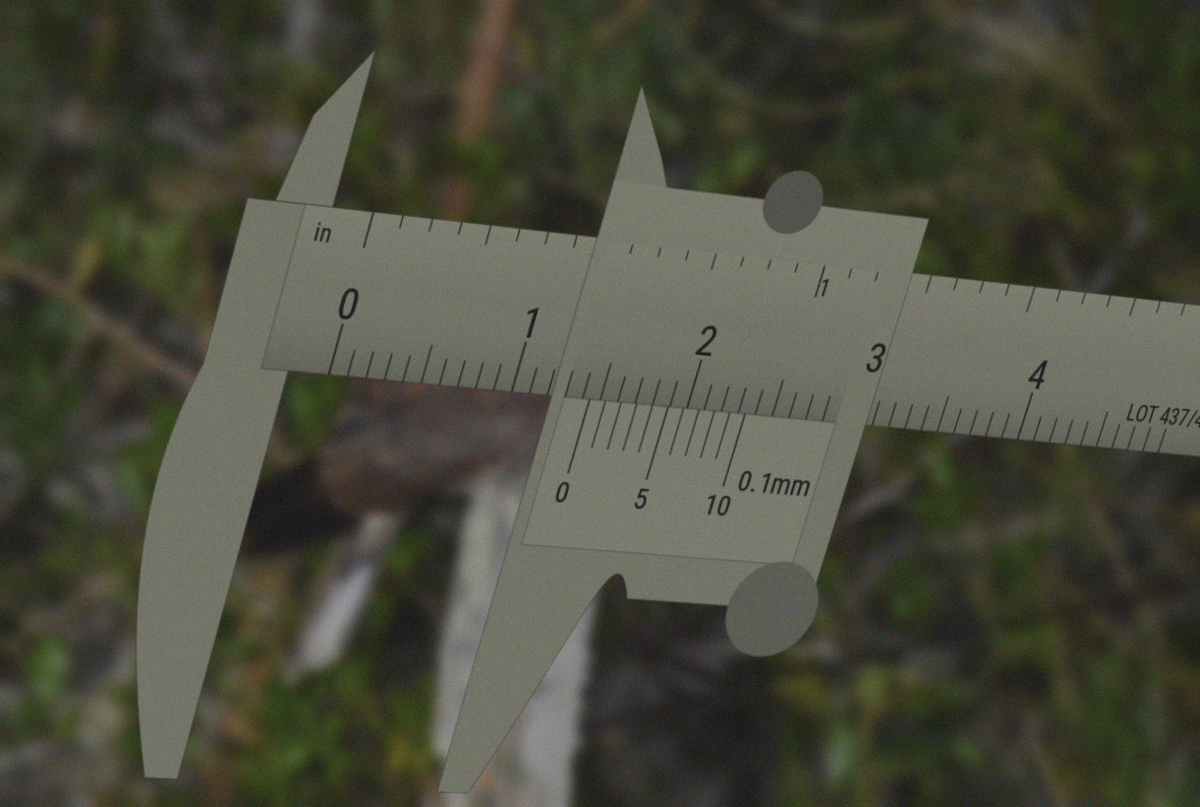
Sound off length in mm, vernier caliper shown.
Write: 14.4 mm
